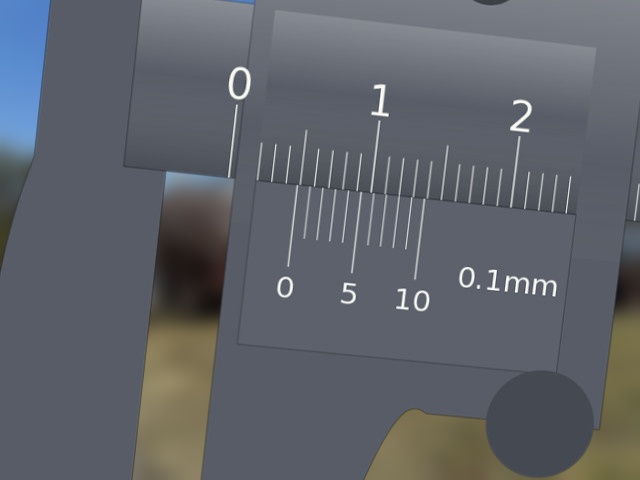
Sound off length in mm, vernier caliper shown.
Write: 4.8 mm
